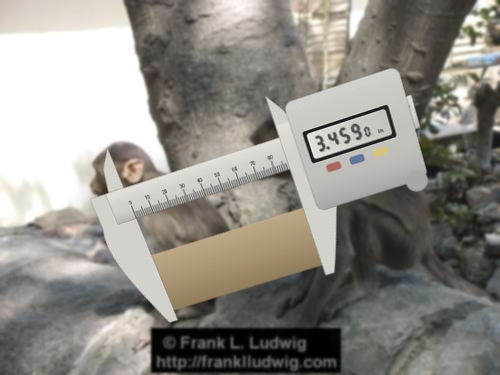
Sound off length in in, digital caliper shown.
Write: 3.4590 in
